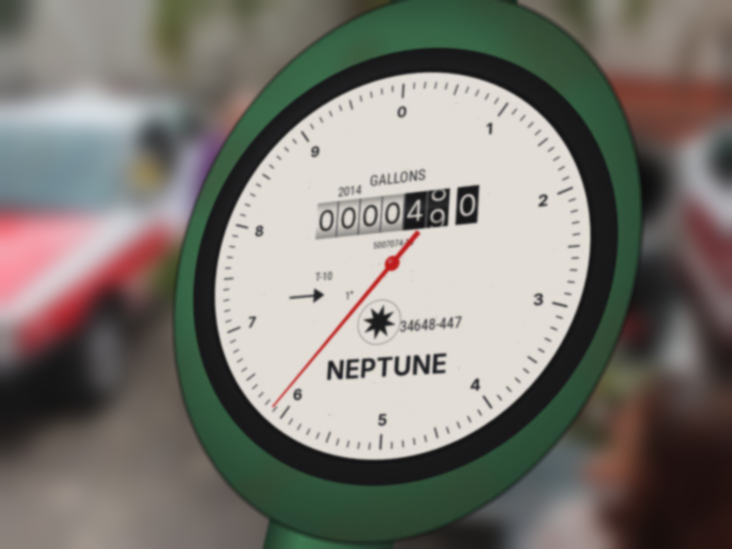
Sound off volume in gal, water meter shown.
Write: 486.1 gal
